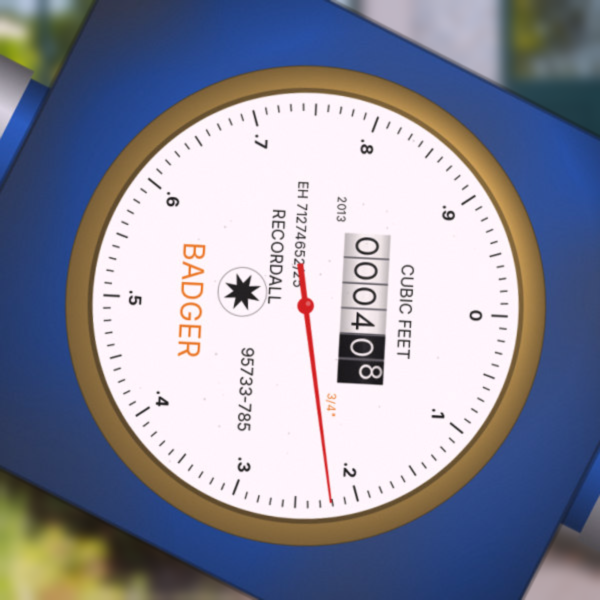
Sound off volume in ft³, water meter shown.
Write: 408.22 ft³
